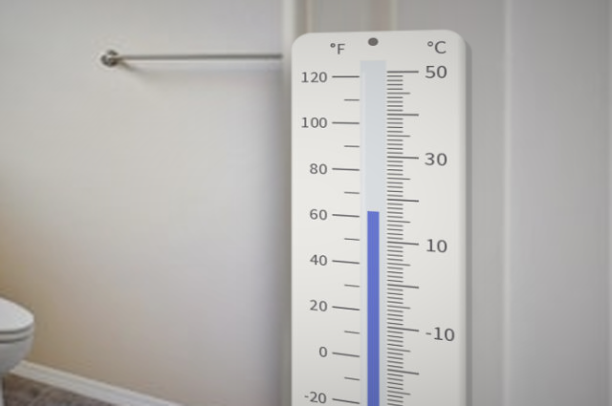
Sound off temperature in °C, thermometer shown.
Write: 17 °C
